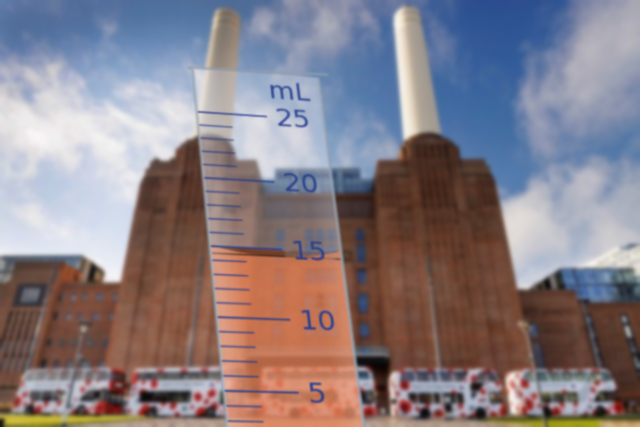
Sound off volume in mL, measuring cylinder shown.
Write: 14.5 mL
